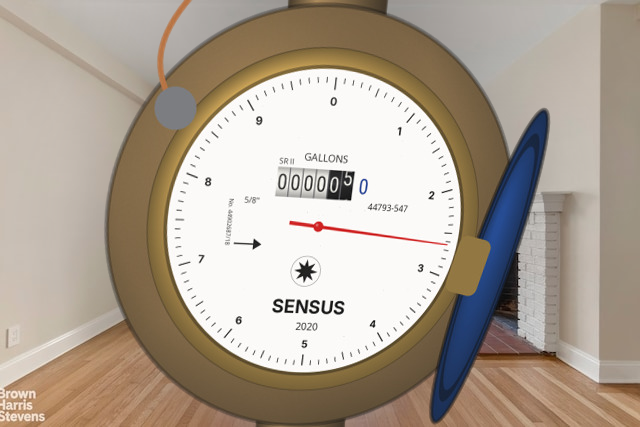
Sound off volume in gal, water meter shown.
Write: 52.6 gal
